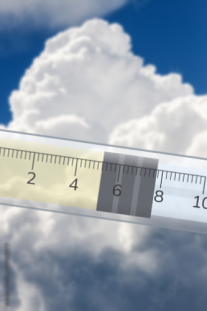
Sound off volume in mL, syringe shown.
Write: 5.2 mL
